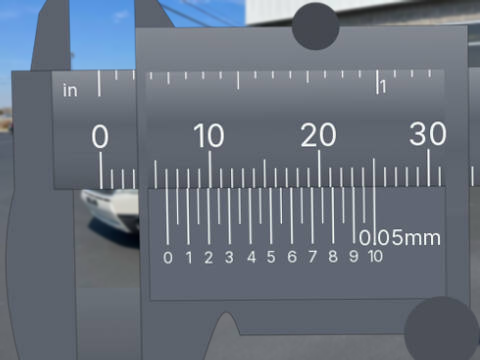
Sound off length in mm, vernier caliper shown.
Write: 6.0 mm
